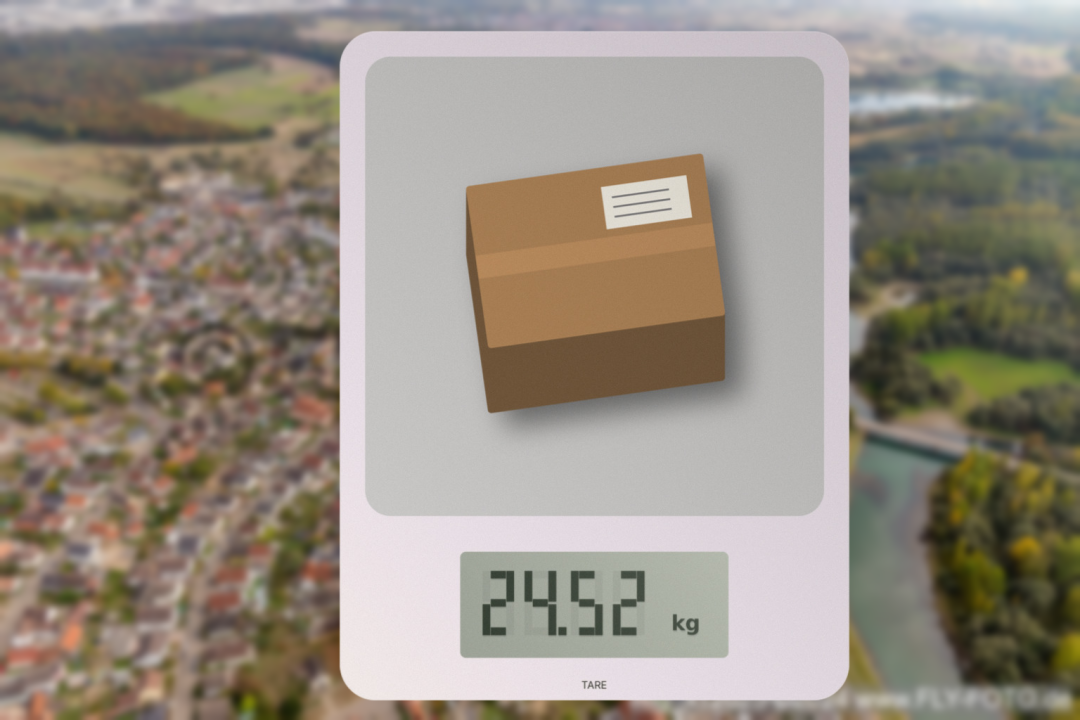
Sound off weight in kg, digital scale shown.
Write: 24.52 kg
